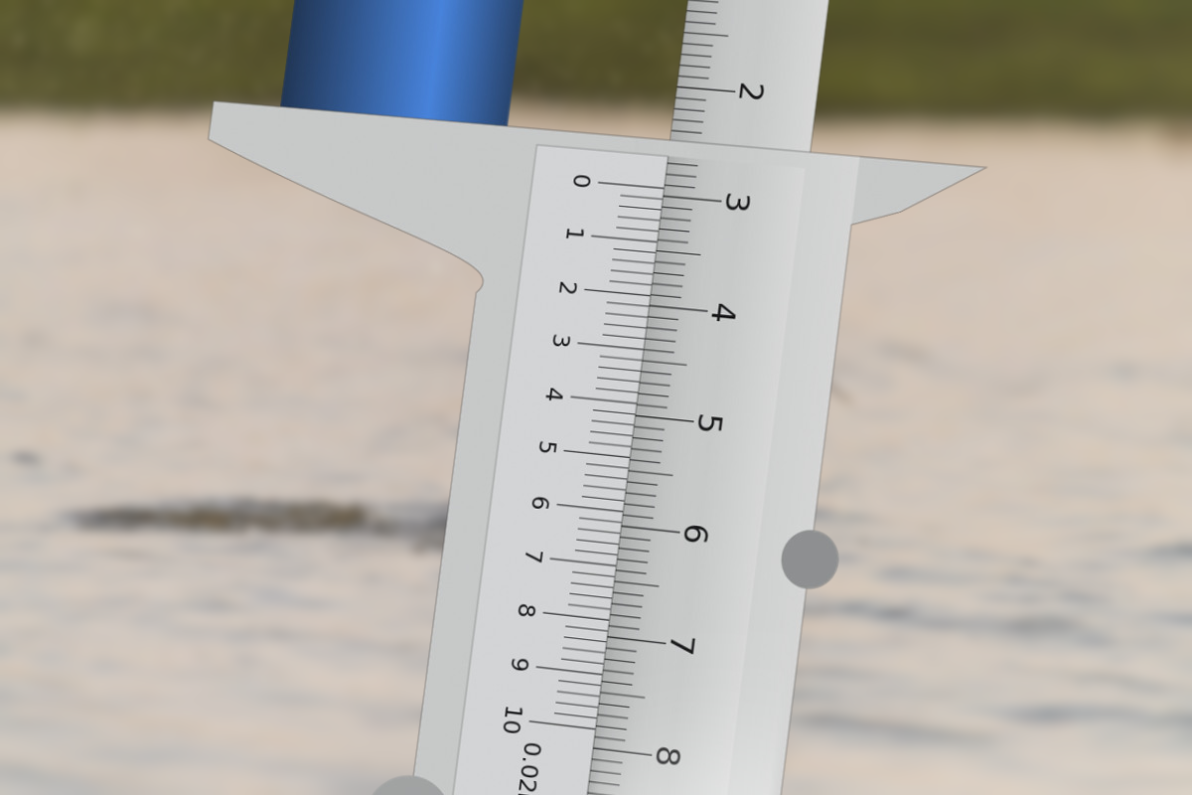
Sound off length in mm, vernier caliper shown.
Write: 29.3 mm
